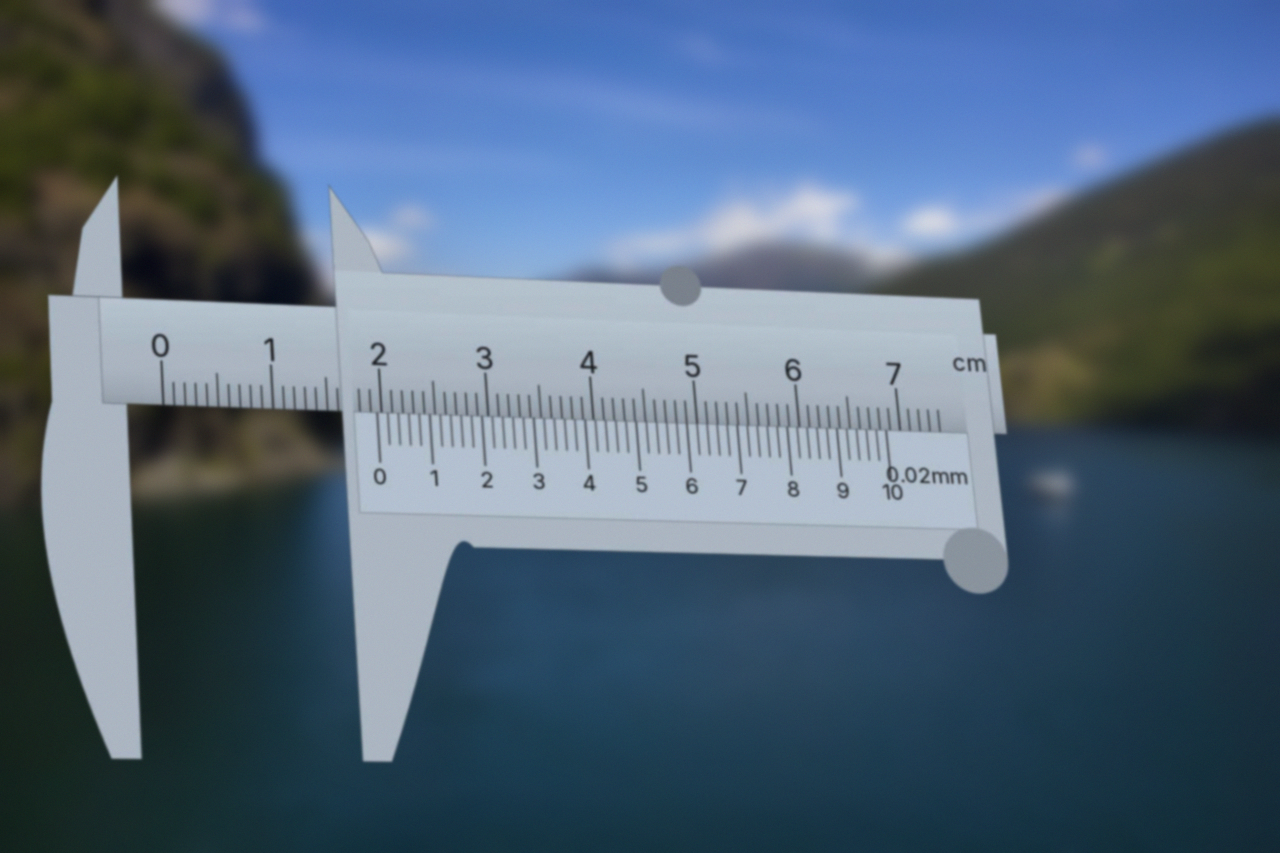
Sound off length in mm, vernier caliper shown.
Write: 19.6 mm
